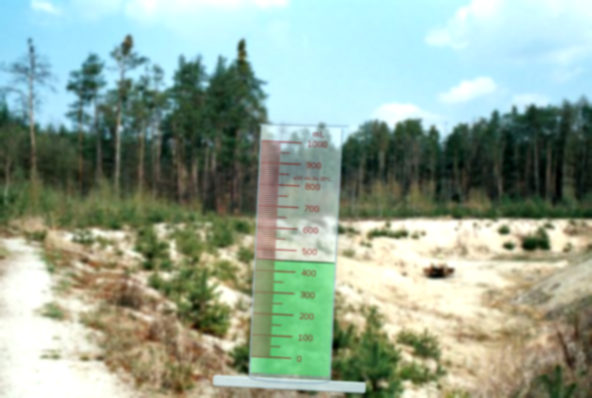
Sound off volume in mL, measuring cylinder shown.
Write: 450 mL
